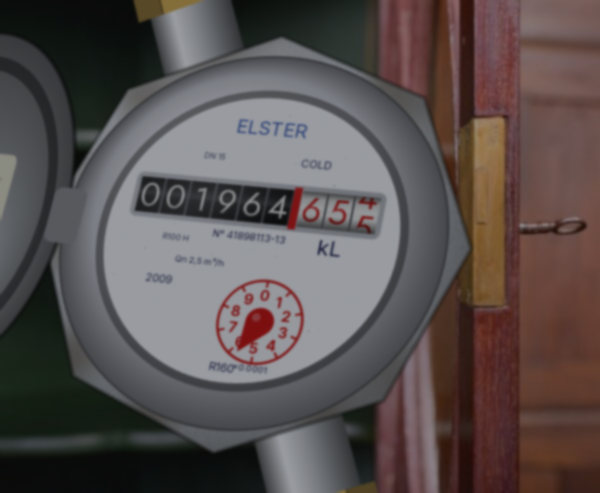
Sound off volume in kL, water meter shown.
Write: 1964.6545 kL
